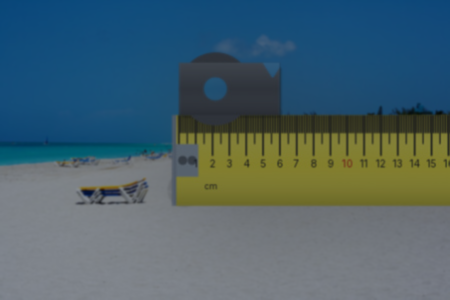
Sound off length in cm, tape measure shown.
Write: 6 cm
